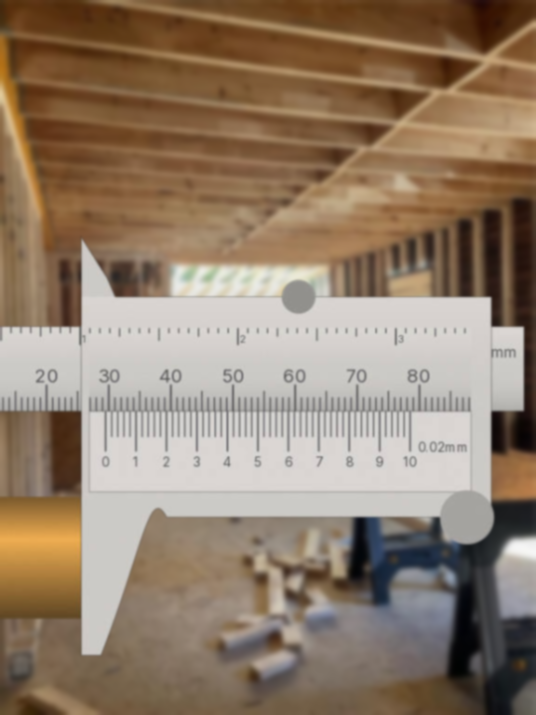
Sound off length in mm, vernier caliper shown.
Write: 29.5 mm
